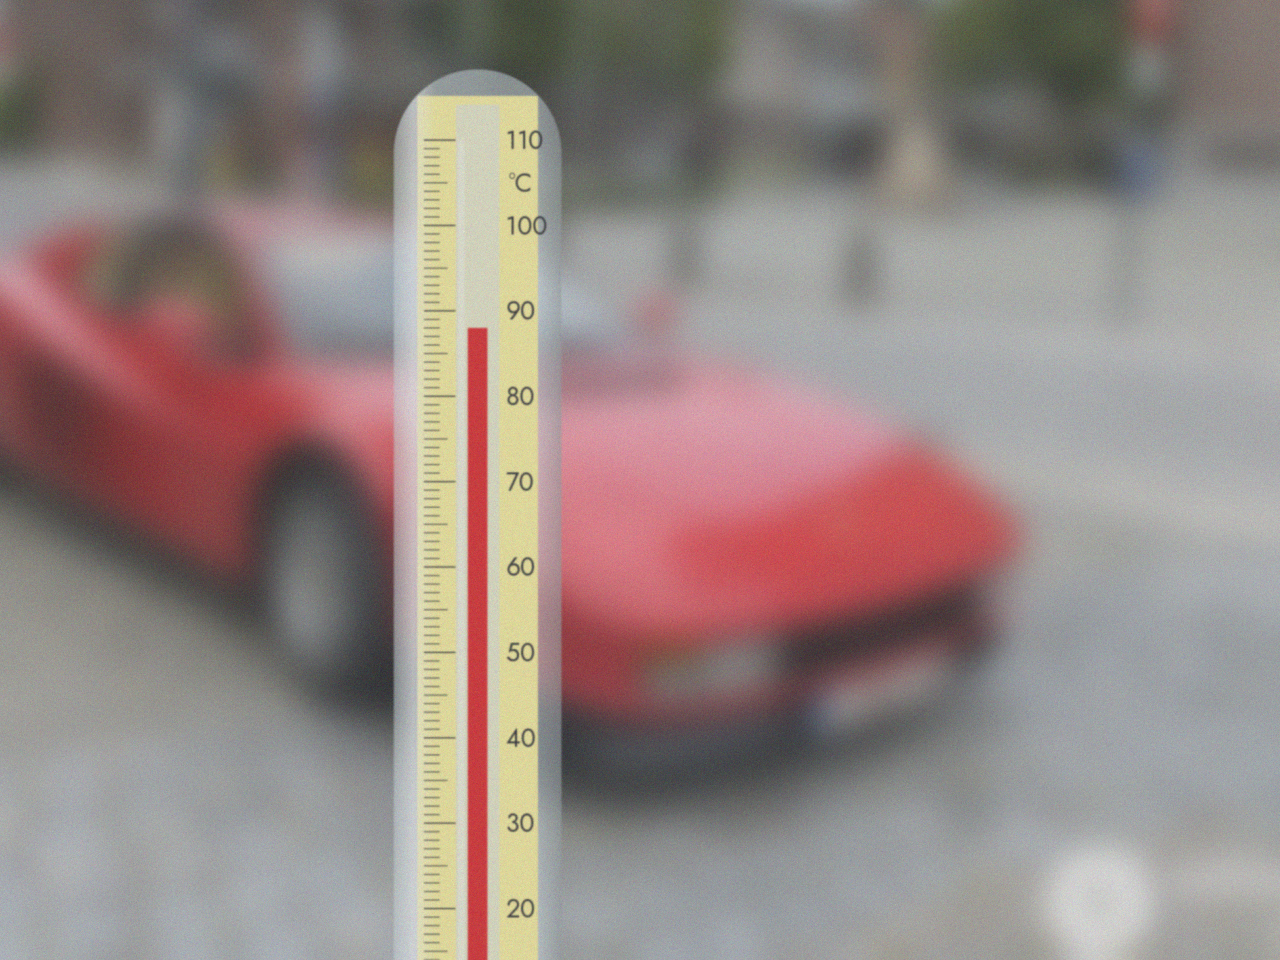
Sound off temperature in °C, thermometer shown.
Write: 88 °C
